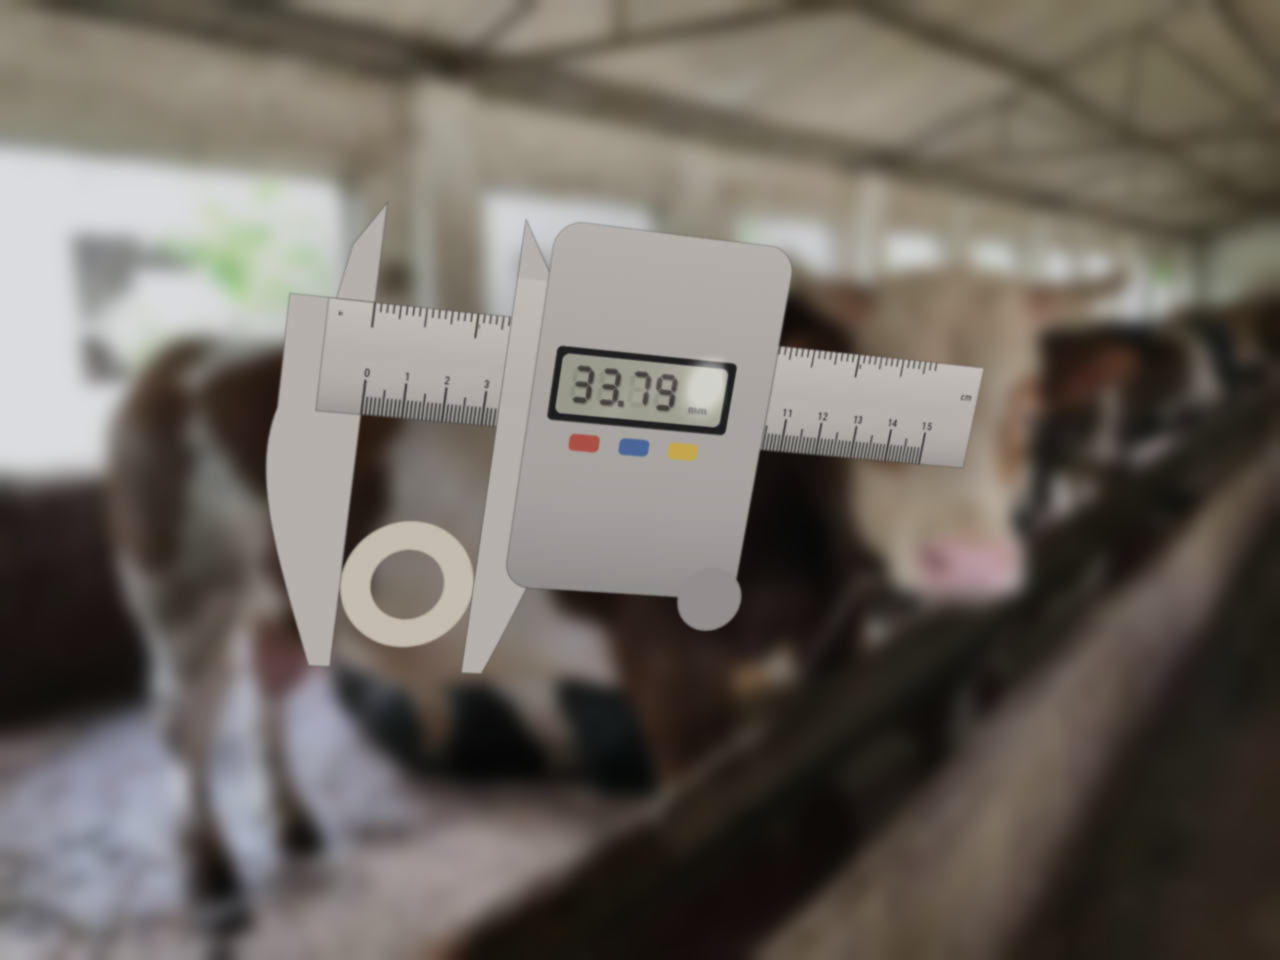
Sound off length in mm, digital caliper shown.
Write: 33.79 mm
